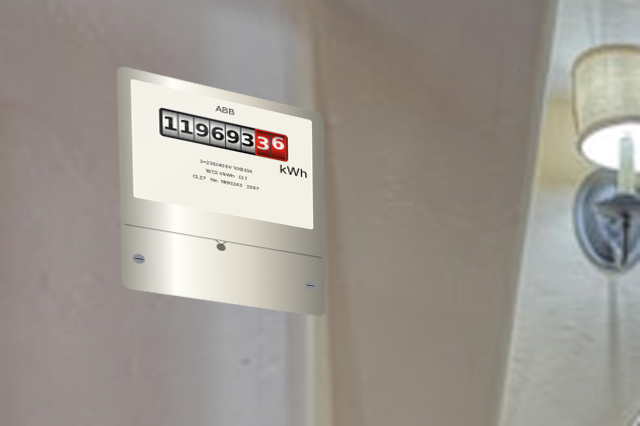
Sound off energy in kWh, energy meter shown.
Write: 119693.36 kWh
